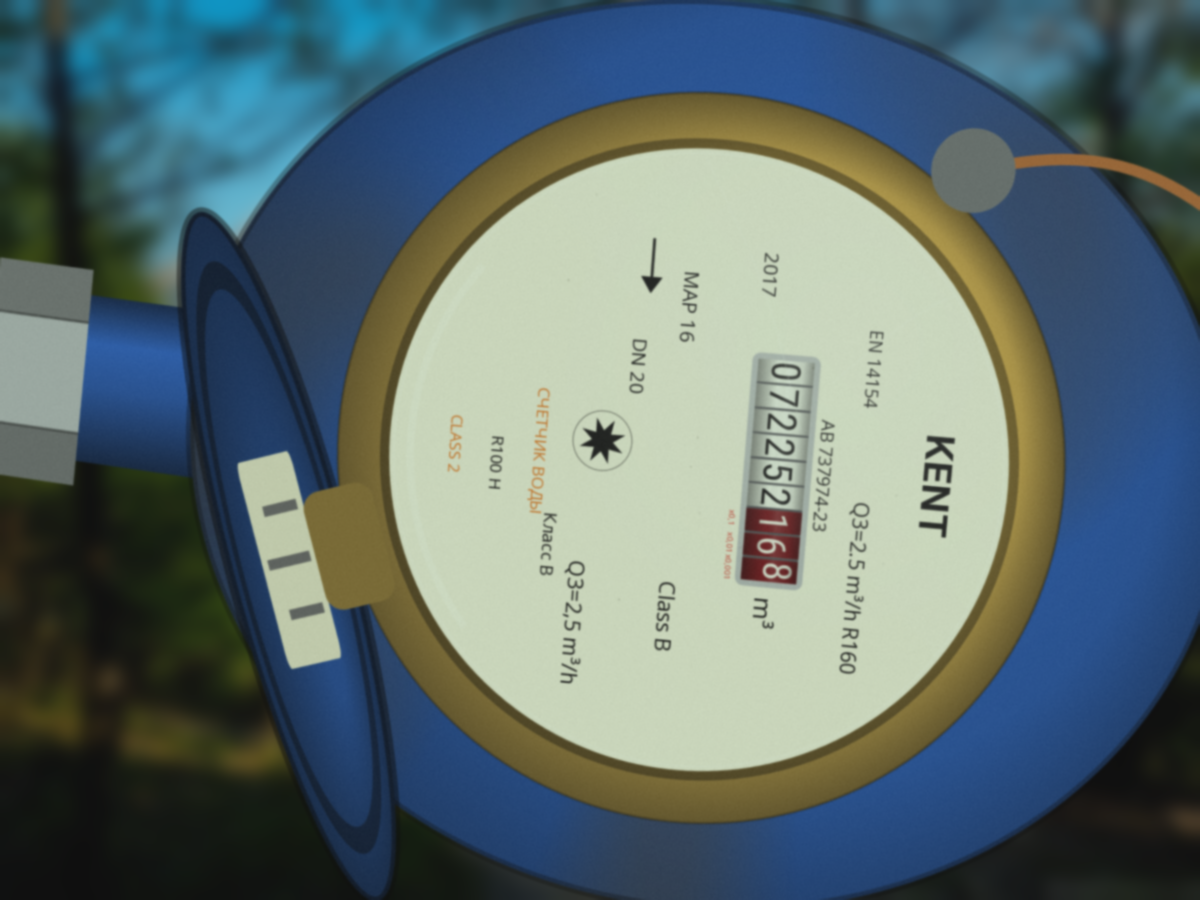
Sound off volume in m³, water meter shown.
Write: 72252.168 m³
